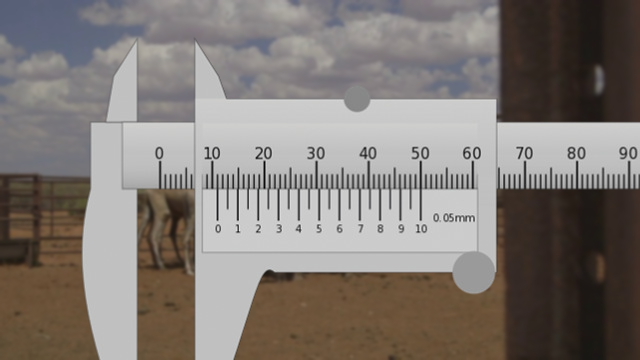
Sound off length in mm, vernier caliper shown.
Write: 11.0 mm
